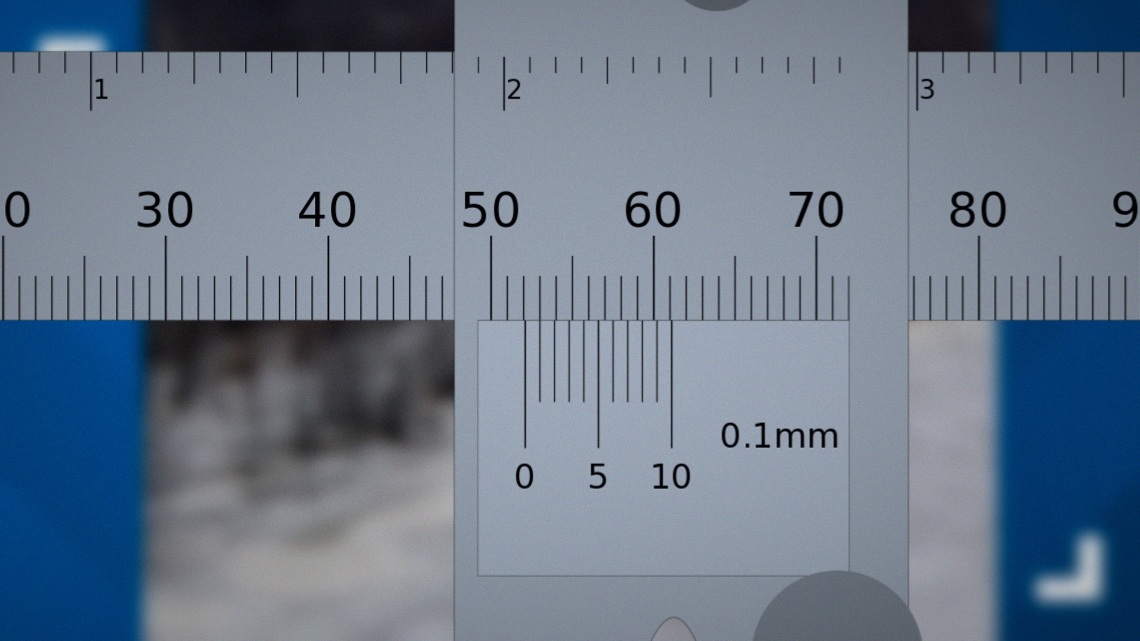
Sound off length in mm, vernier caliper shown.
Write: 52.1 mm
